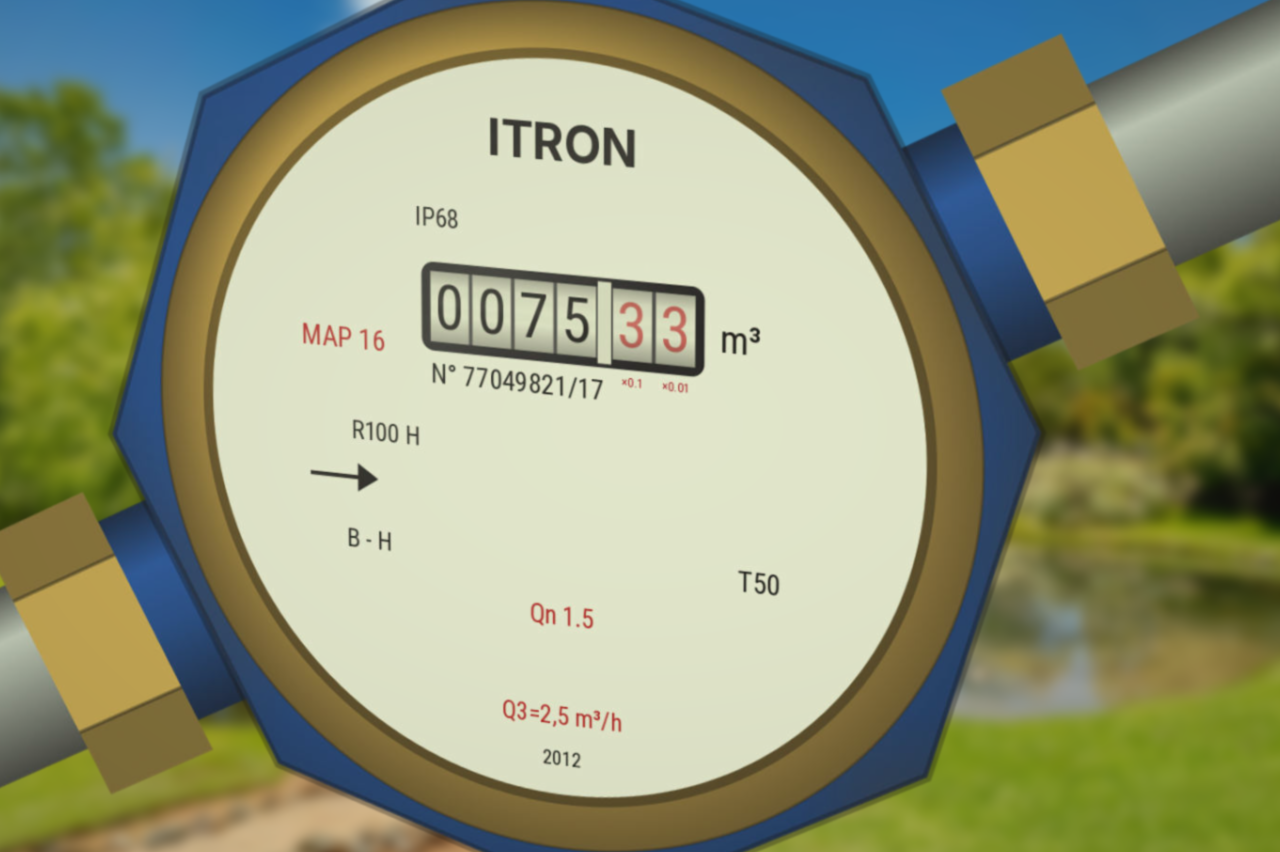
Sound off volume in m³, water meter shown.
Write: 75.33 m³
